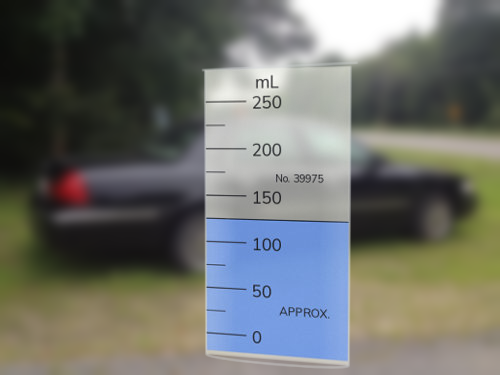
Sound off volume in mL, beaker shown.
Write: 125 mL
